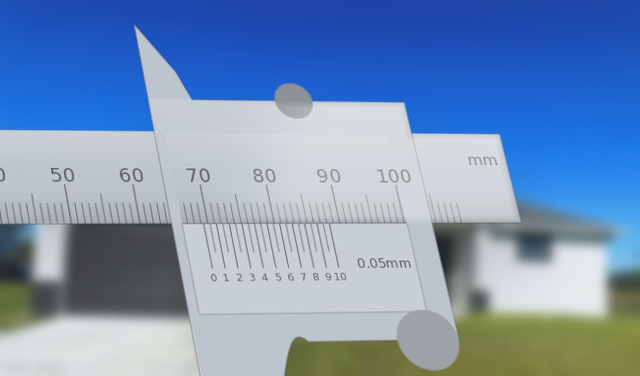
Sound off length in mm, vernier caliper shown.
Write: 69.4 mm
